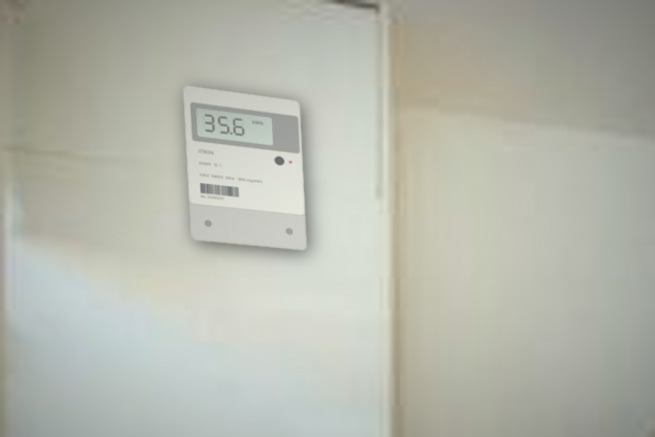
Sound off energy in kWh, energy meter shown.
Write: 35.6 kWh
